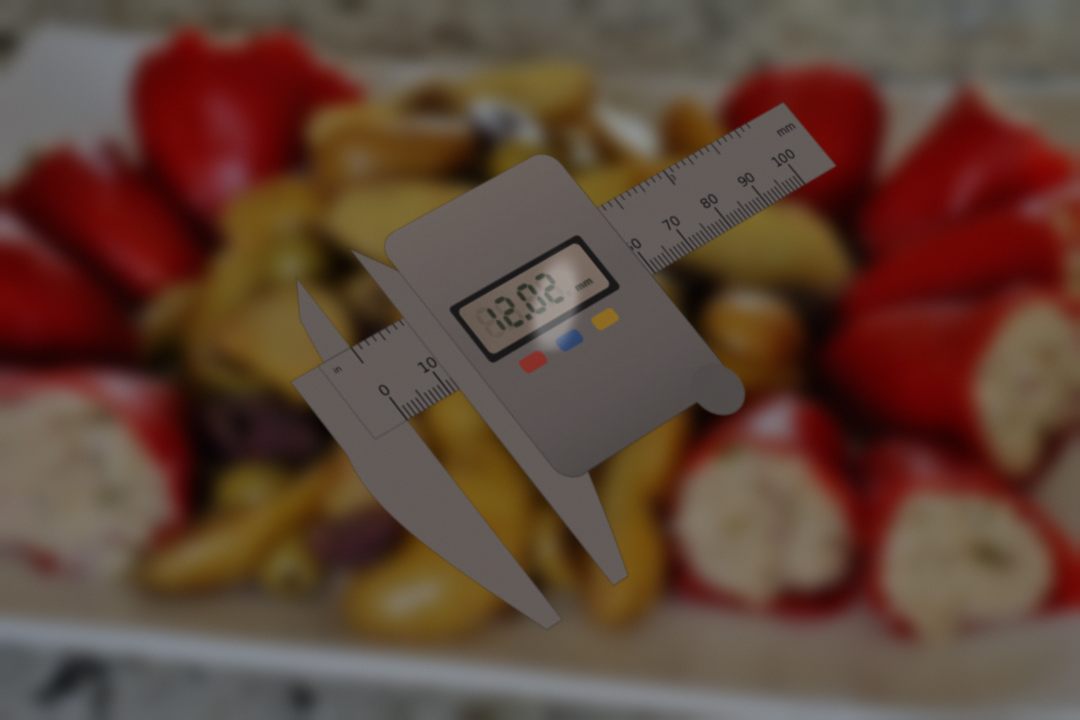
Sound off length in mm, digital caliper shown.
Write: 12.02 mm
